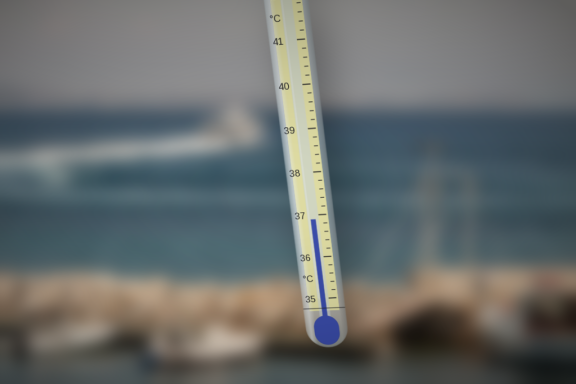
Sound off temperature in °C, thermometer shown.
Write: 36.9 °C
